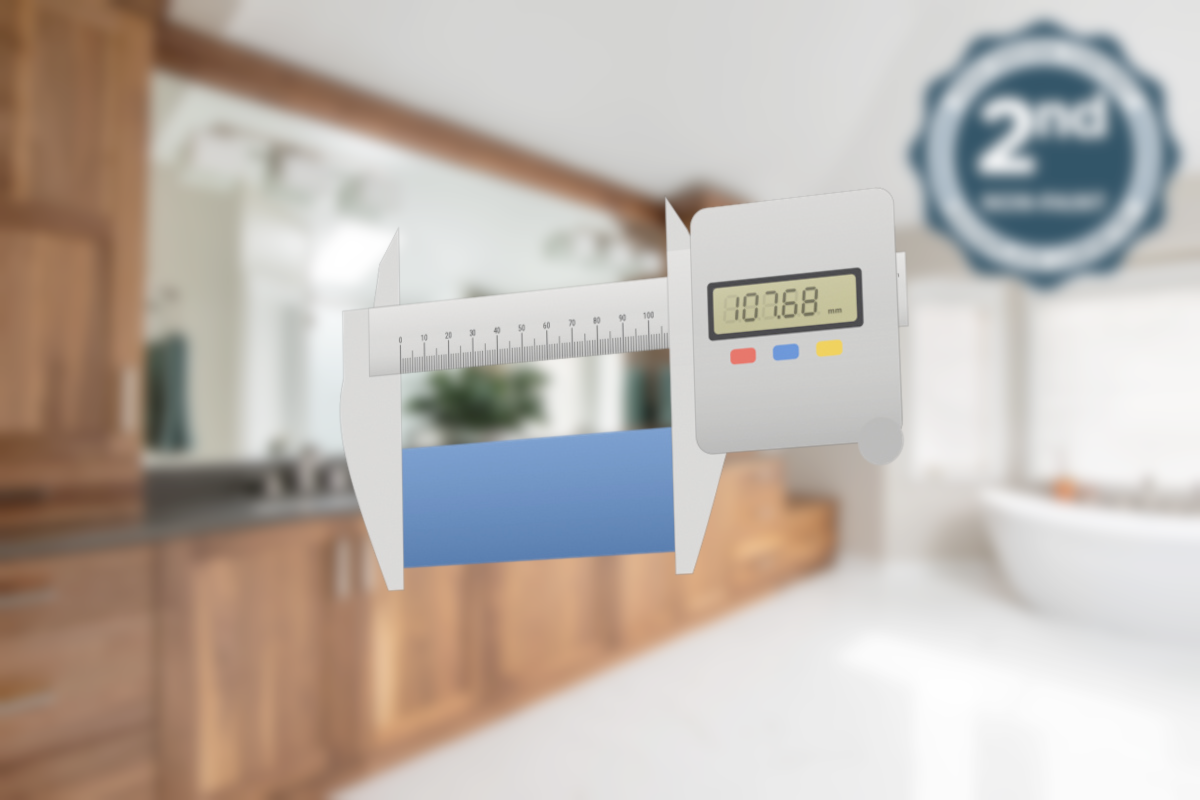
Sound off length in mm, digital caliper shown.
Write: 107.68 mm
